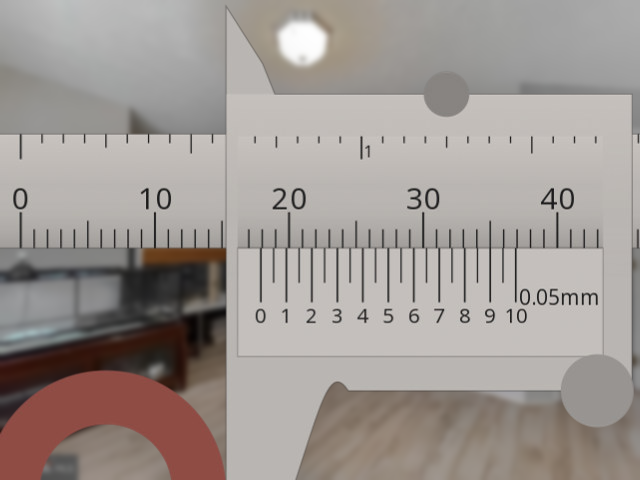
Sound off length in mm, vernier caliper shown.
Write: 17.9 mm
